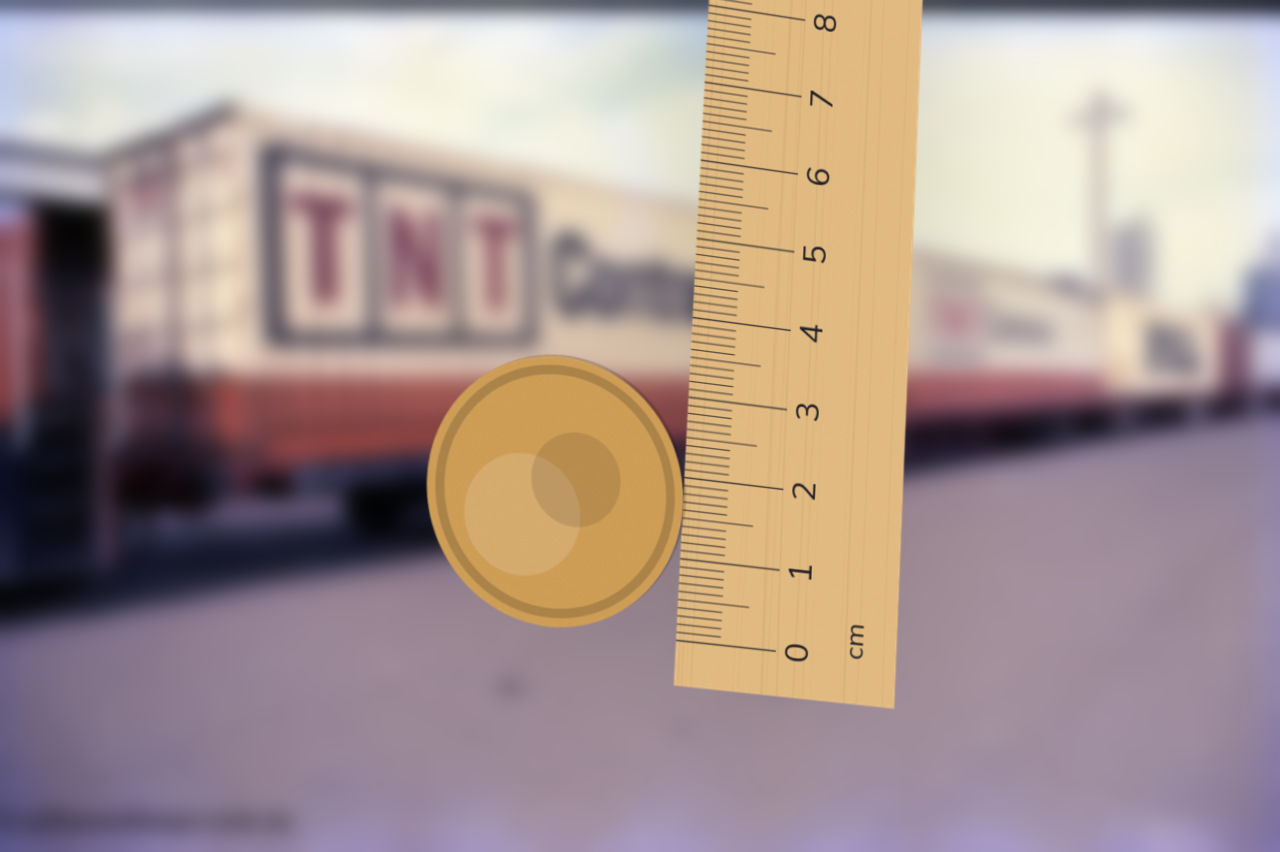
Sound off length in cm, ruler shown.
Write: 3.3 cm
